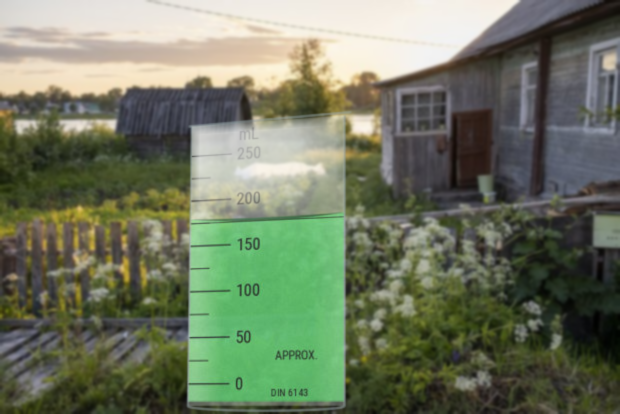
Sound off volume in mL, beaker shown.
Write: 175 mL
